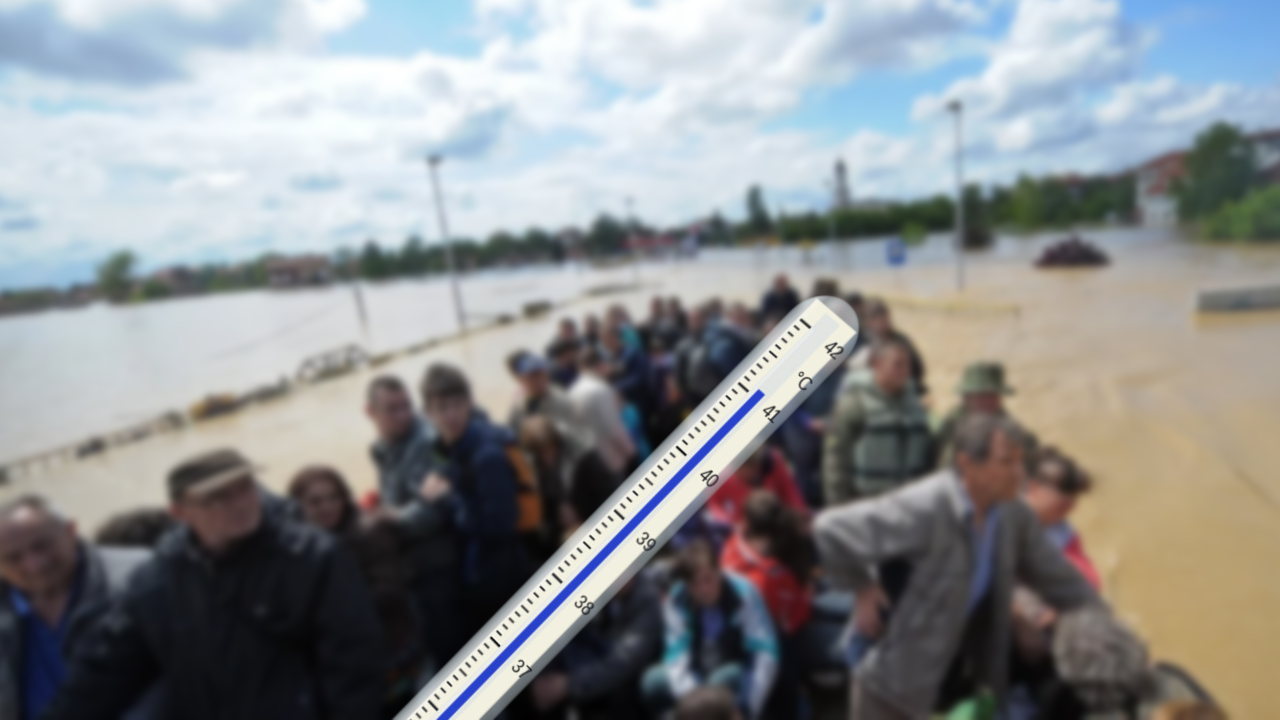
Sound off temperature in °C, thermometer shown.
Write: 41.1 °C
